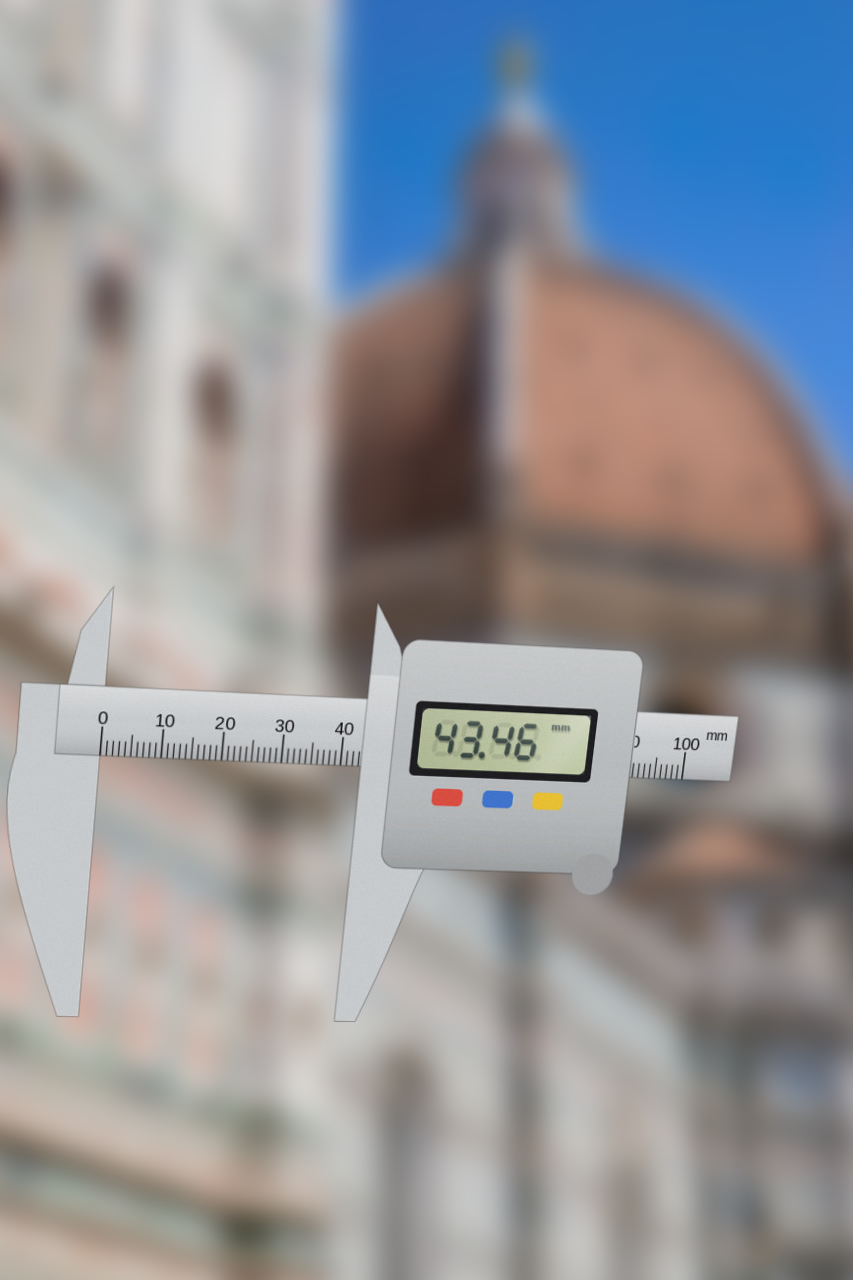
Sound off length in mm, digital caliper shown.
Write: 43.46 mm
